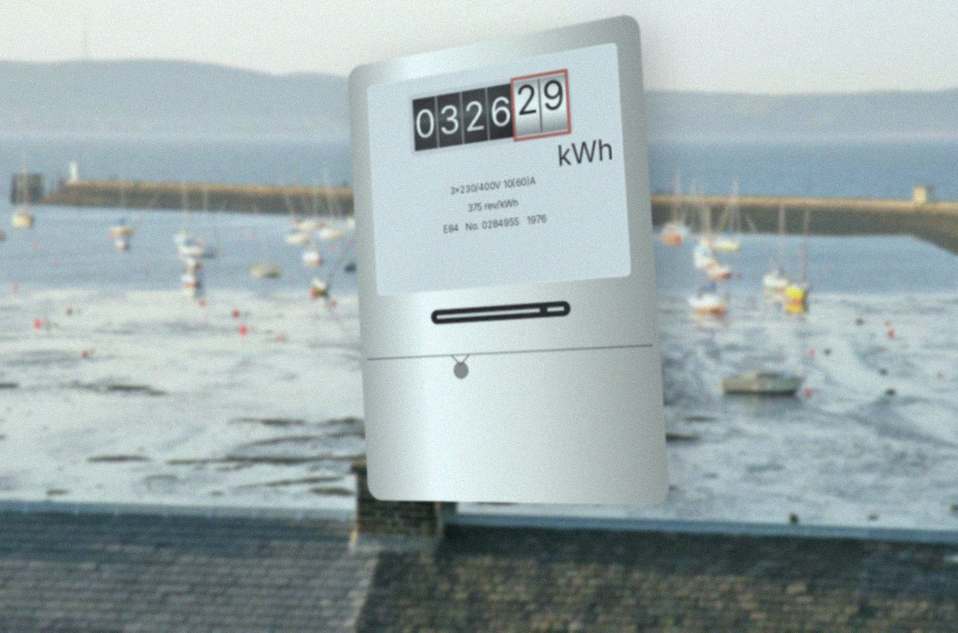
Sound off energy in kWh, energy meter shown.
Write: 326.29 kWh
